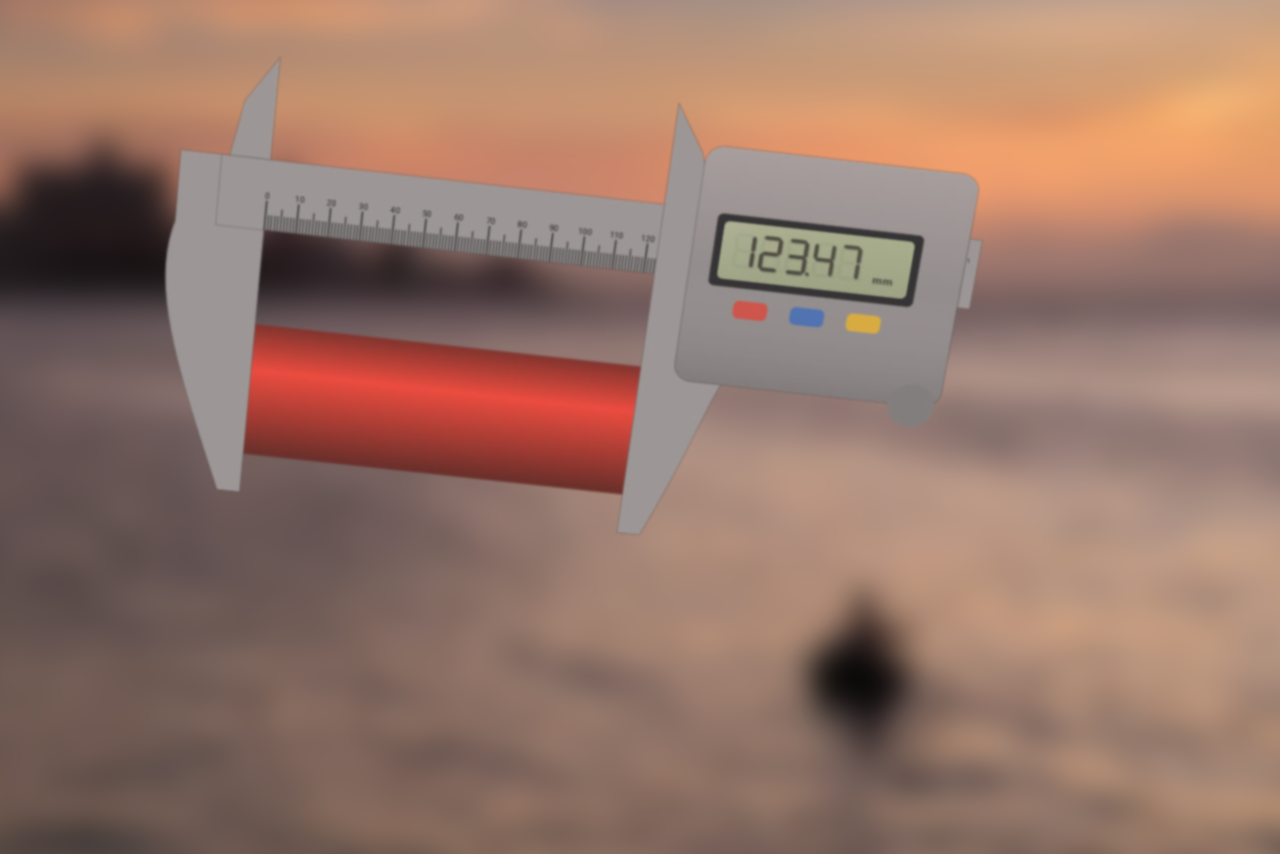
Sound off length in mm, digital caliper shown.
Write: 123.47 mm
